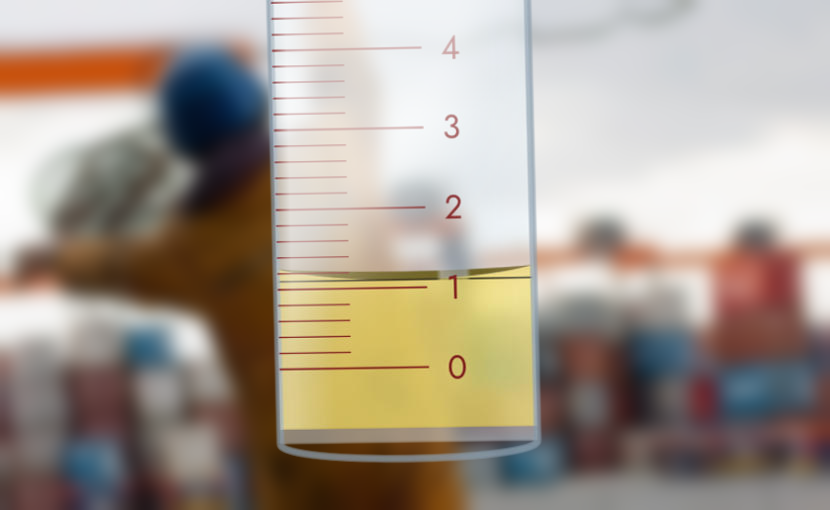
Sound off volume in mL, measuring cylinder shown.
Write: 1.1 mL
